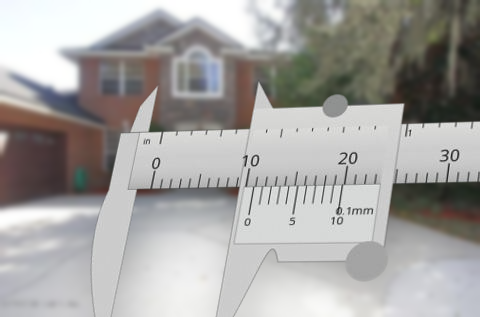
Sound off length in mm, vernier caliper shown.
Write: 10.8 mm
